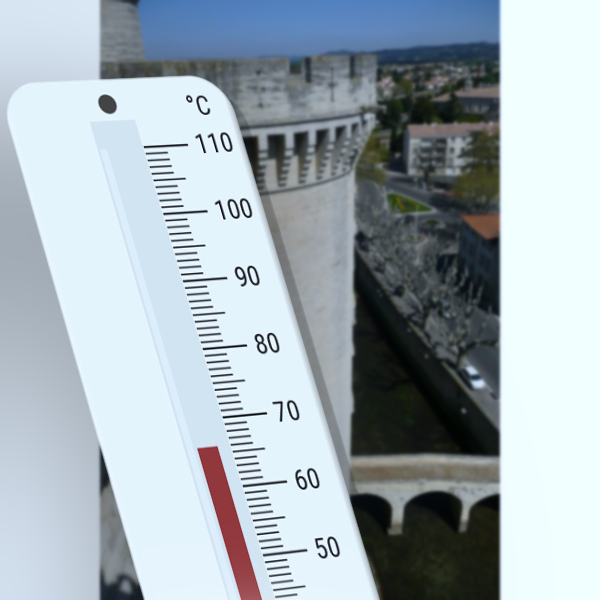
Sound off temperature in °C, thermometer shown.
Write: 66 °C
